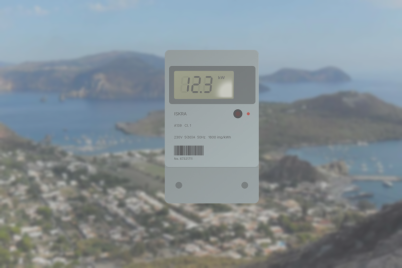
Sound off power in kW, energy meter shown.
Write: 12.3 kW
